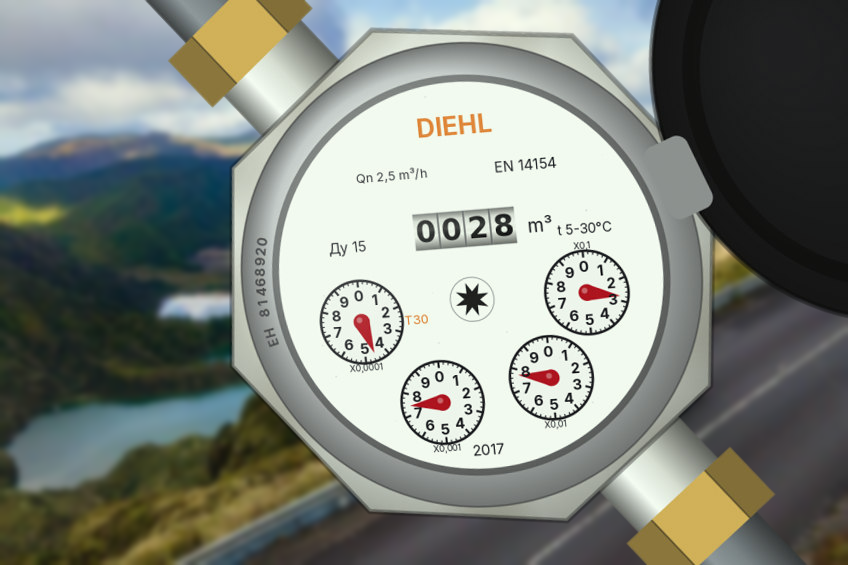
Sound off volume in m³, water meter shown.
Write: 28.2774 m³
